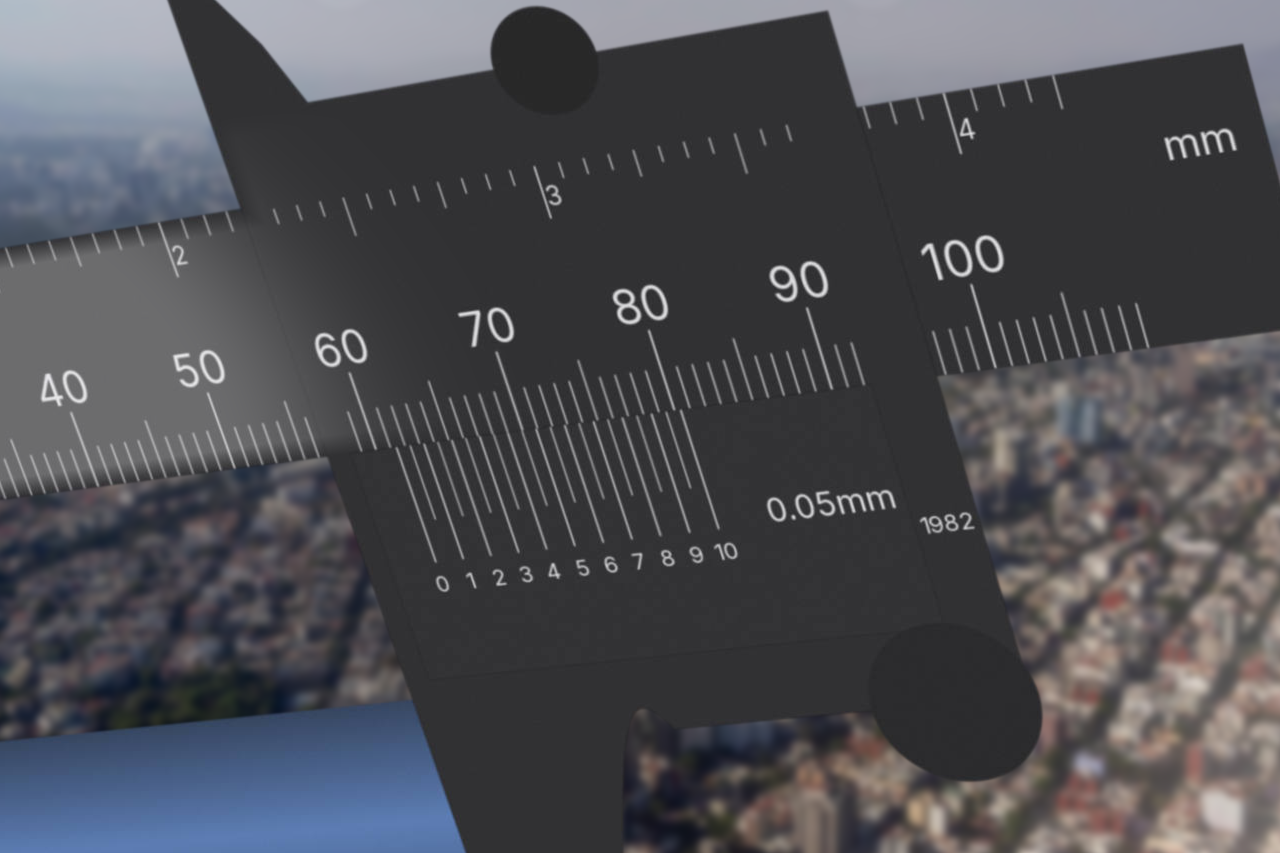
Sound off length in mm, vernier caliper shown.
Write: 61.4 mm
